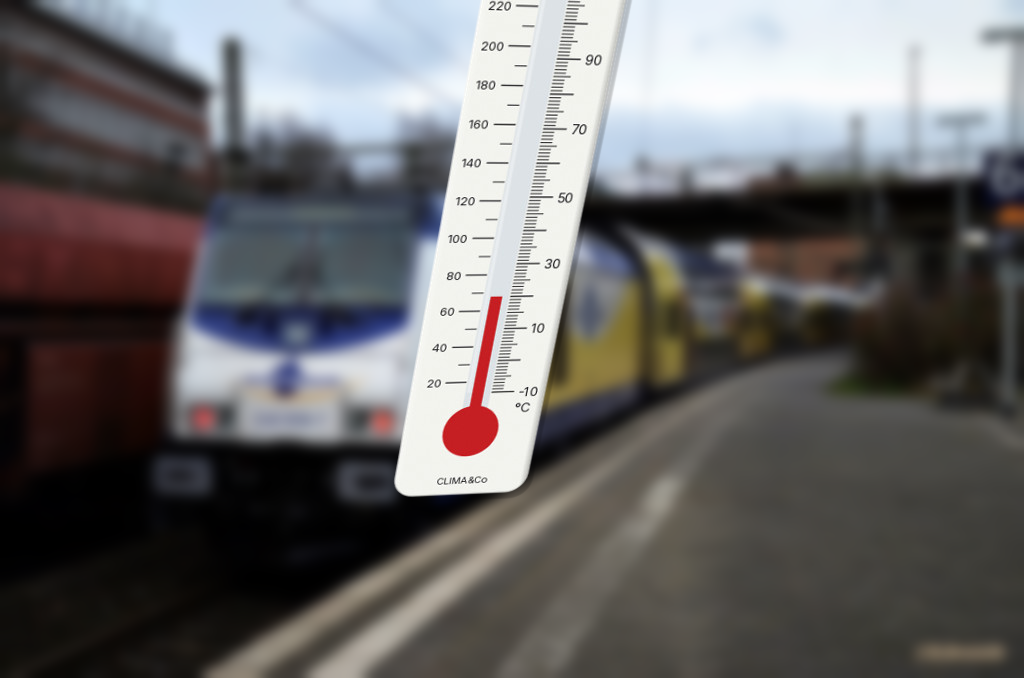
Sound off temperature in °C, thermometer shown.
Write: 20 °C
